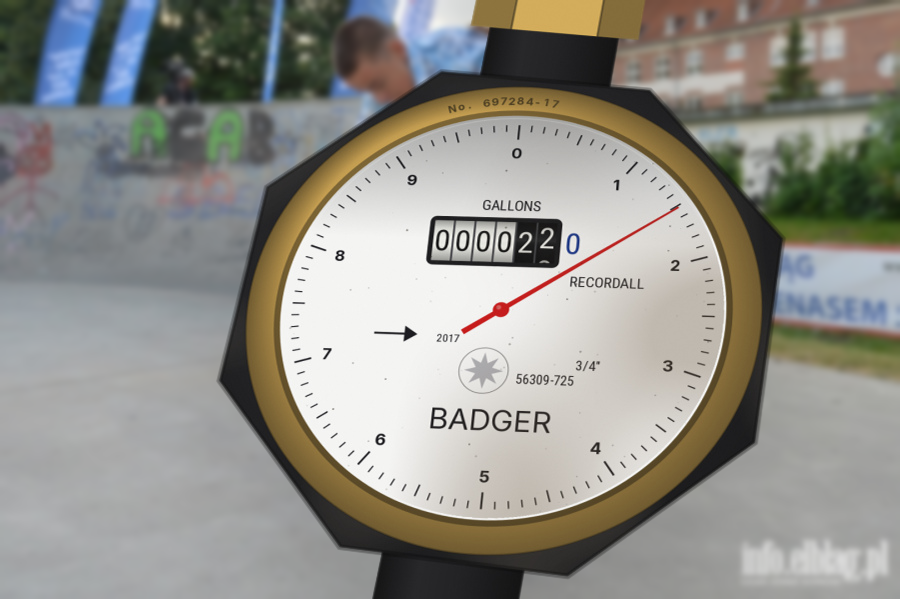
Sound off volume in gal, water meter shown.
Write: 221.5 gal
